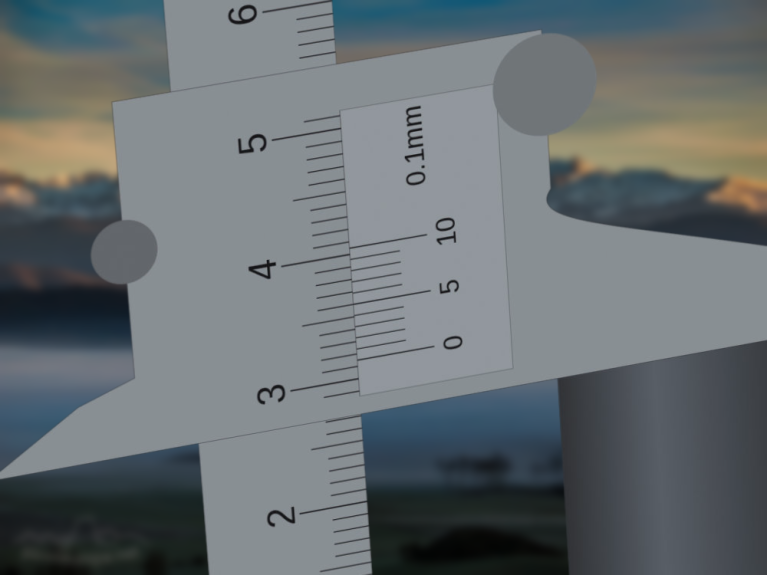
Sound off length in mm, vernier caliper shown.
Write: 31.5 mm
